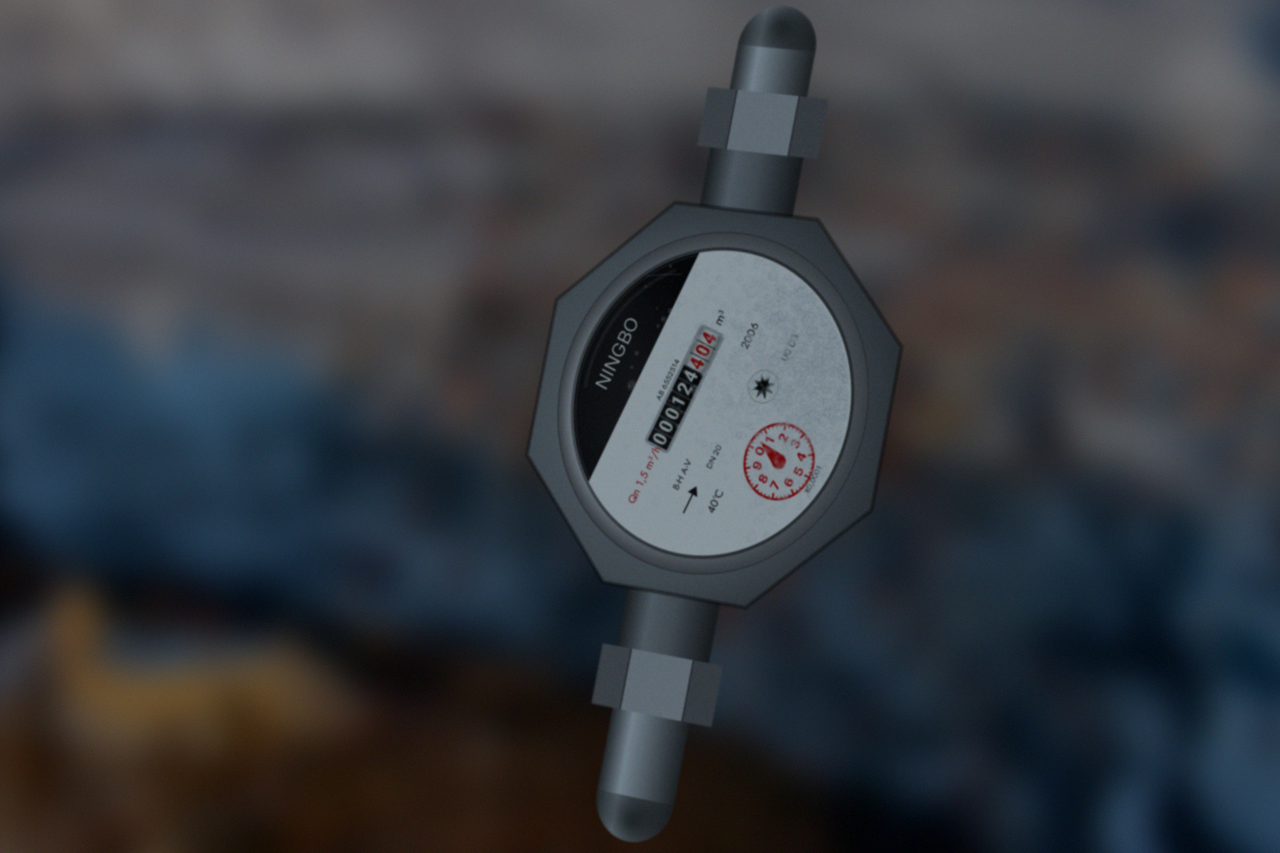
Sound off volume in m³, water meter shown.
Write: 124.4040 m³
